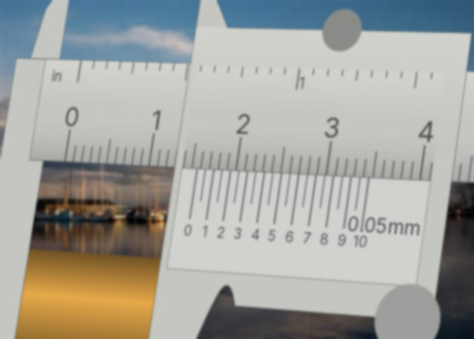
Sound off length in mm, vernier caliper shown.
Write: 15.6 mm
